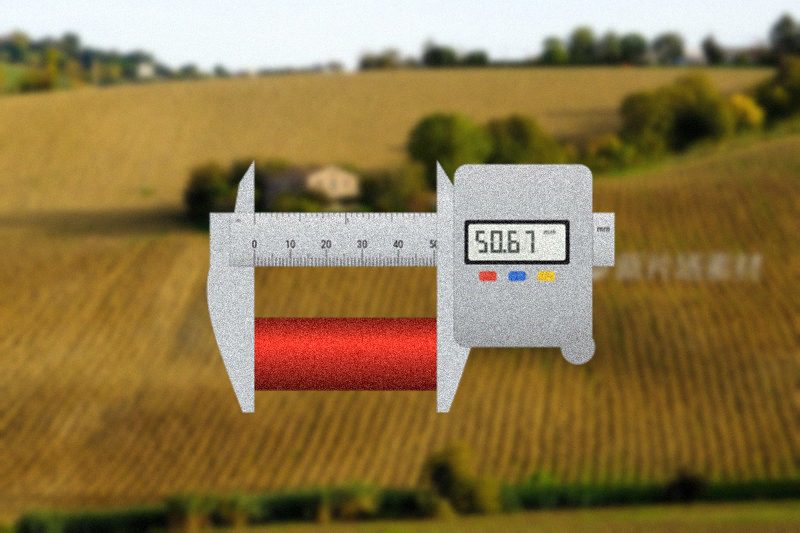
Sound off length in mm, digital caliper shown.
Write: 50.67 mm
